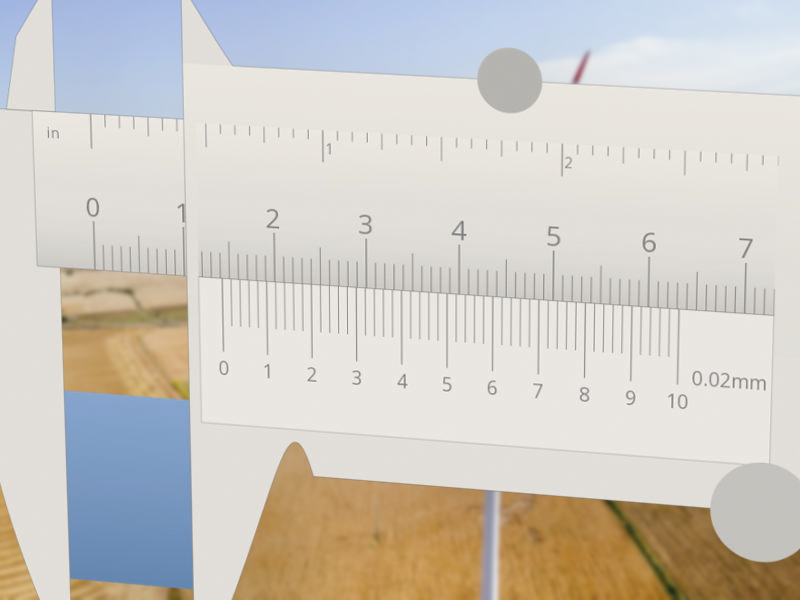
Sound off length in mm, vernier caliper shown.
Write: 14.2 mm
